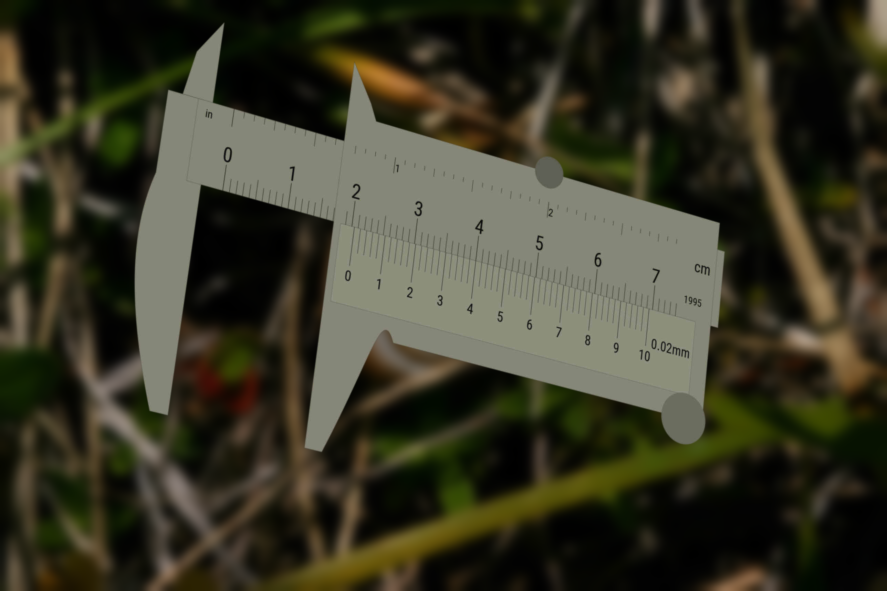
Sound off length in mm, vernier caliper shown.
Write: 20.4 mm
